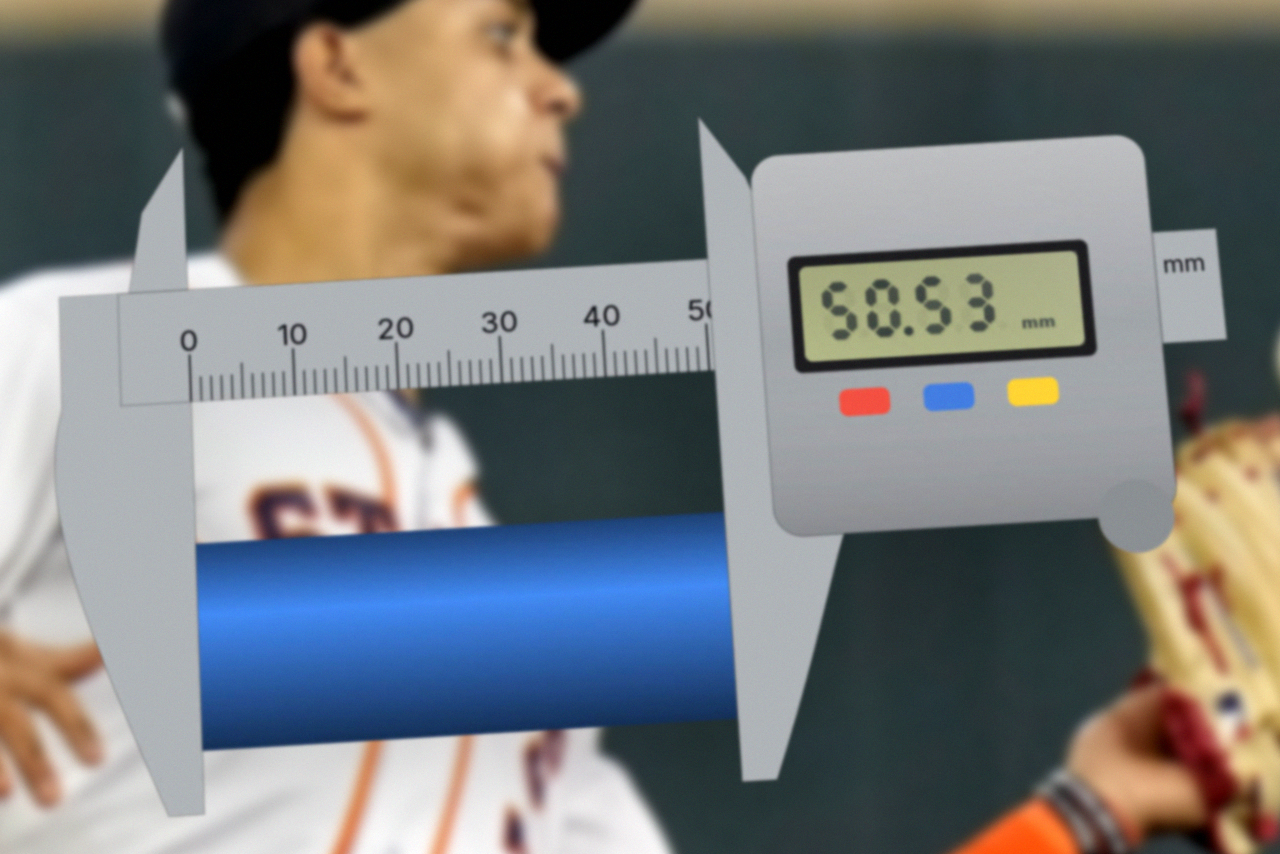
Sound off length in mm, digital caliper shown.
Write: 50.53 mm
